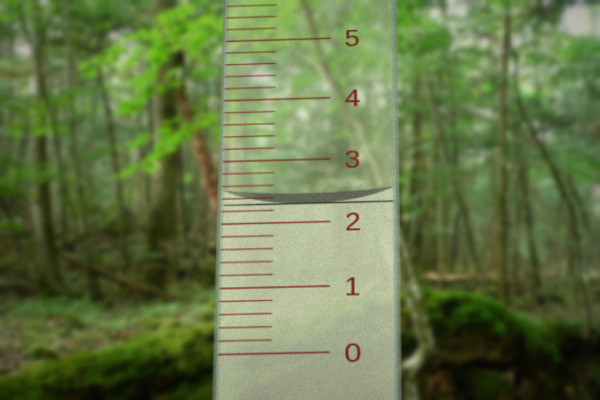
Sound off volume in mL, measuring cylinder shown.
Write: 2.3 mL
